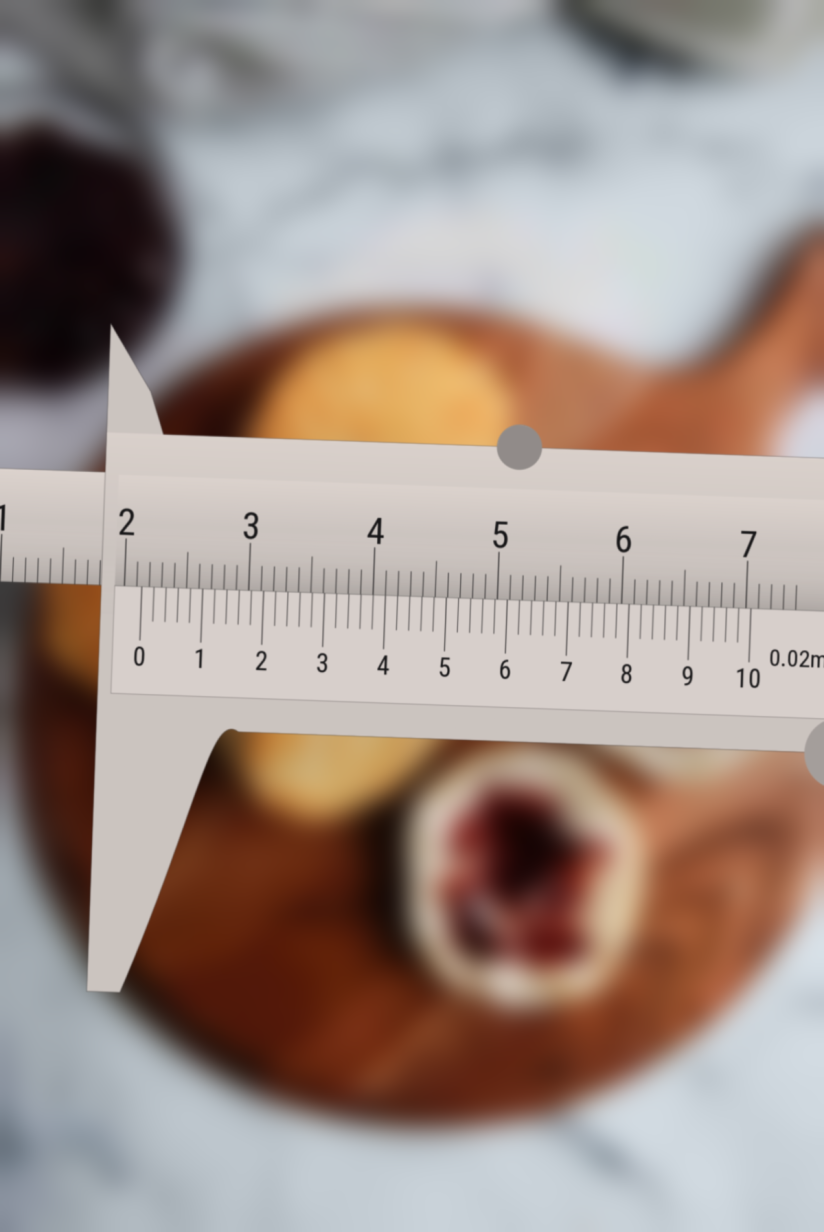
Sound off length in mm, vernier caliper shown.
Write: 21.4 mm
